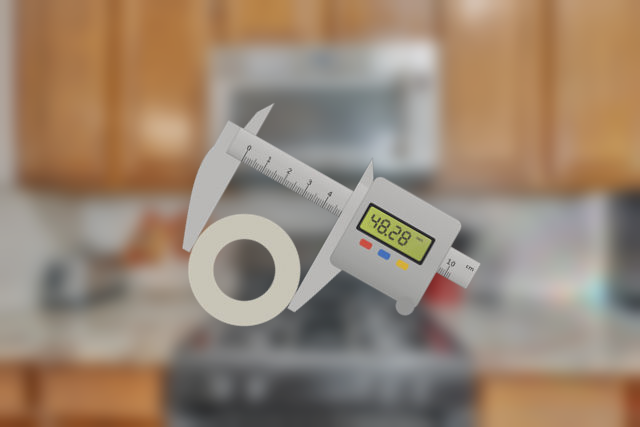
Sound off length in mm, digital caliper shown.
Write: 48.28 mm
